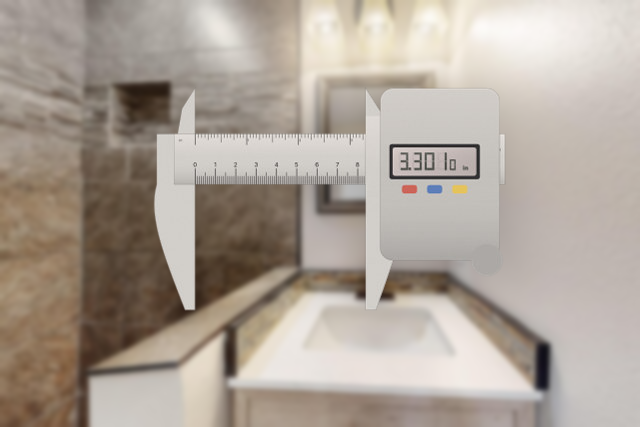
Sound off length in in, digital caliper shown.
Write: 3.3010 in
